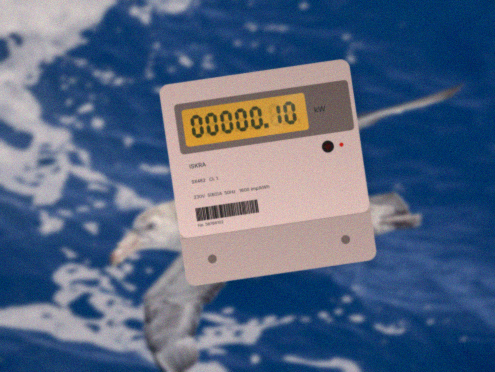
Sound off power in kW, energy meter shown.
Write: 0.10 kW
